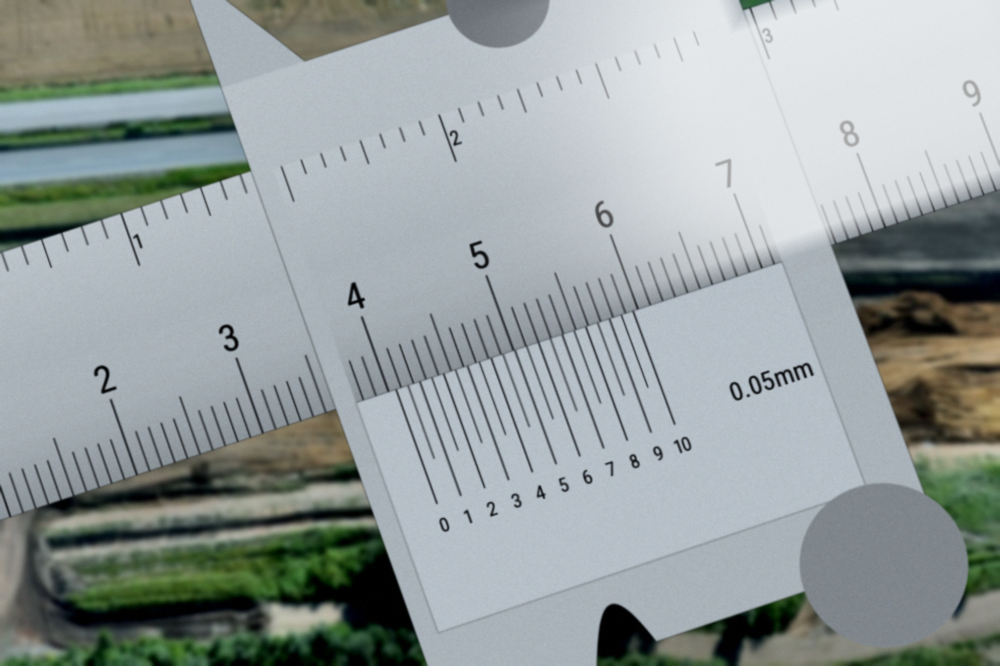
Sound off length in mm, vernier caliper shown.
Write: 40.6 mm
